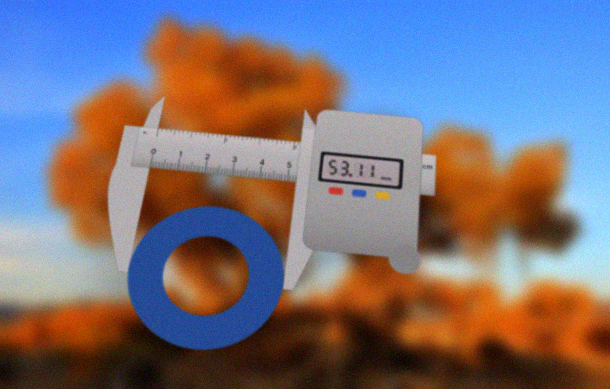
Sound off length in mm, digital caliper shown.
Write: 53.11 mm
